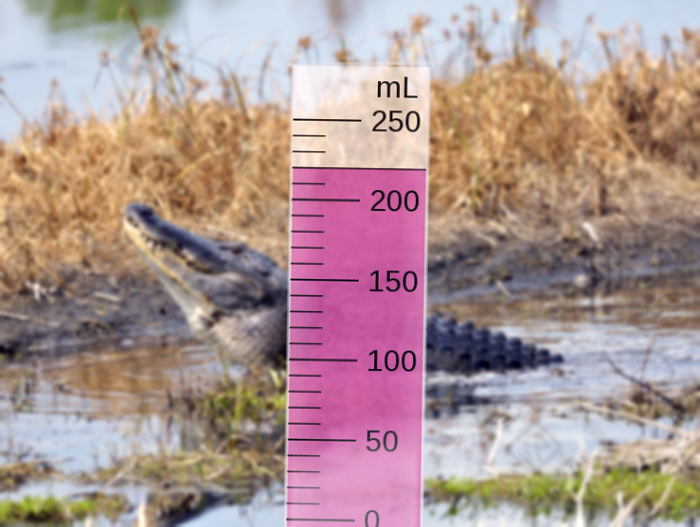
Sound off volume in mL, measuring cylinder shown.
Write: 220 mL
